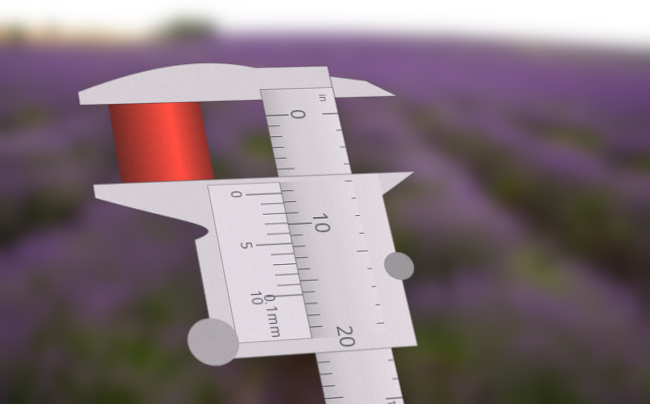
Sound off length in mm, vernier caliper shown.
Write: 7.2 mm
